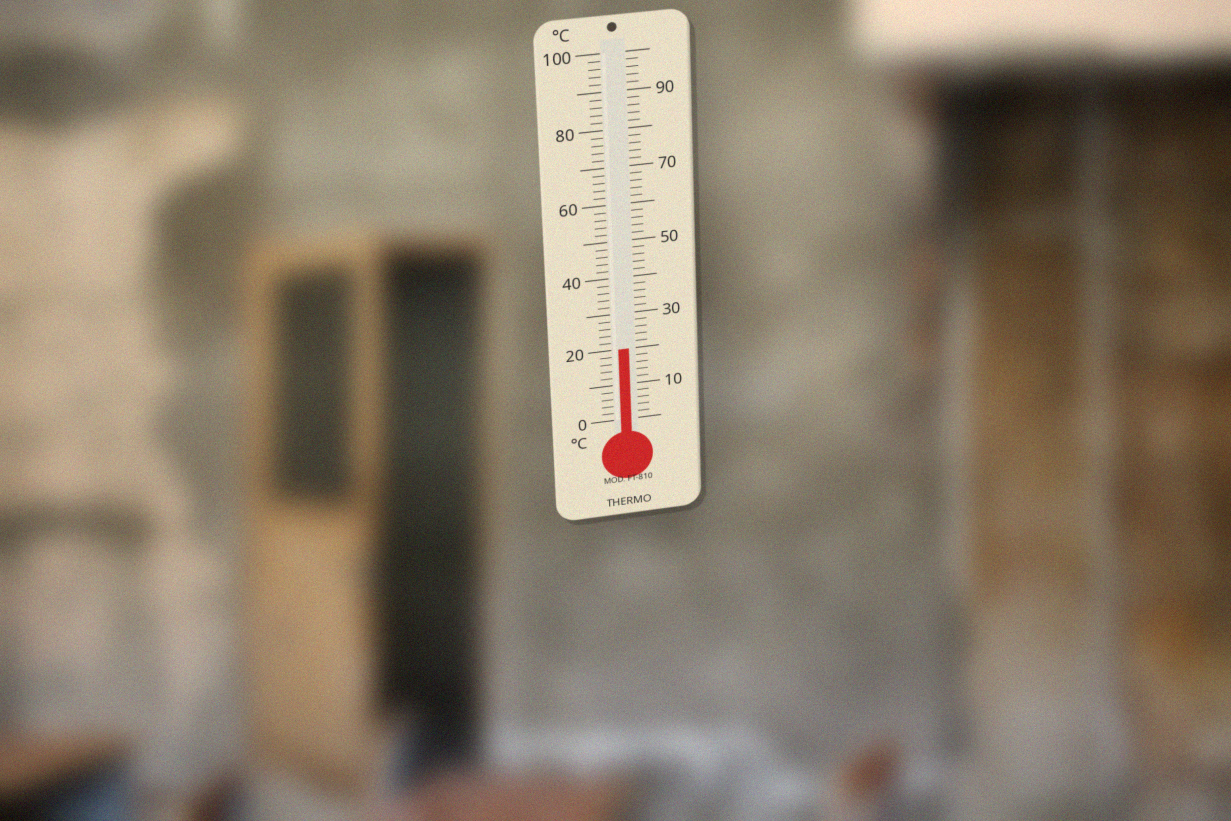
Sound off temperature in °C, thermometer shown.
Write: 20 °C
